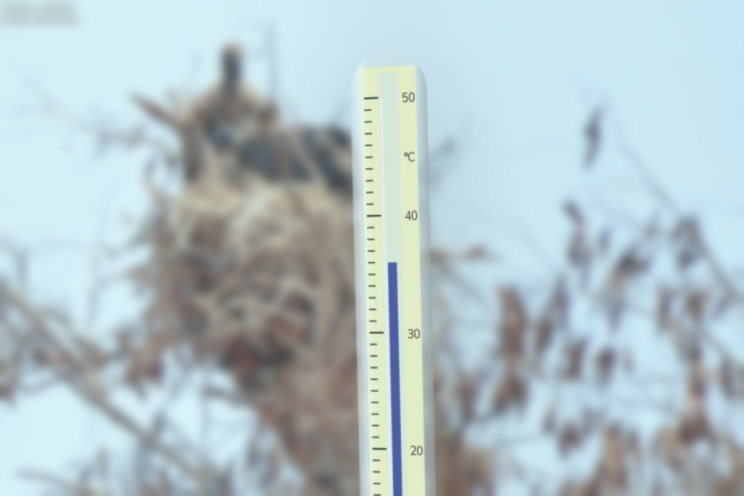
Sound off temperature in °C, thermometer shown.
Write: 36 °C
